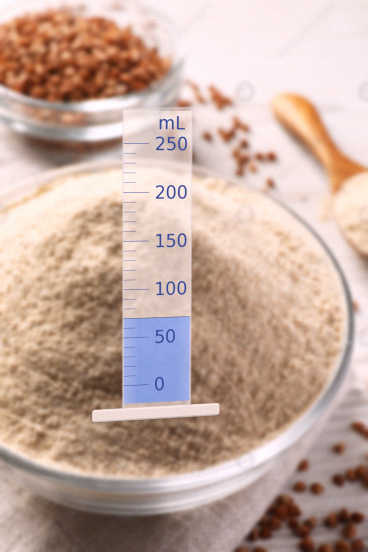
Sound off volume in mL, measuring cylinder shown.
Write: 70 mL
